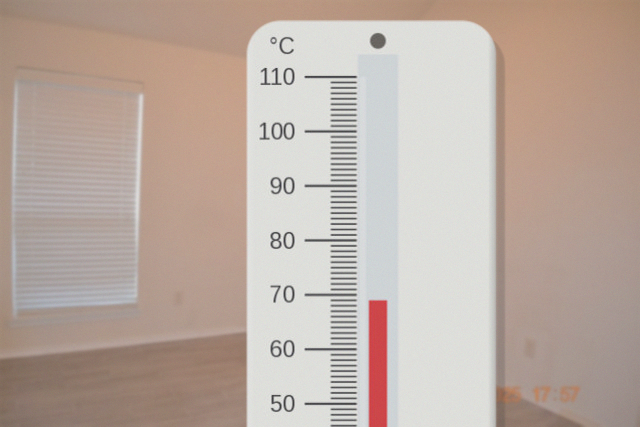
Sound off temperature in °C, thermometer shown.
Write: 69 °C
